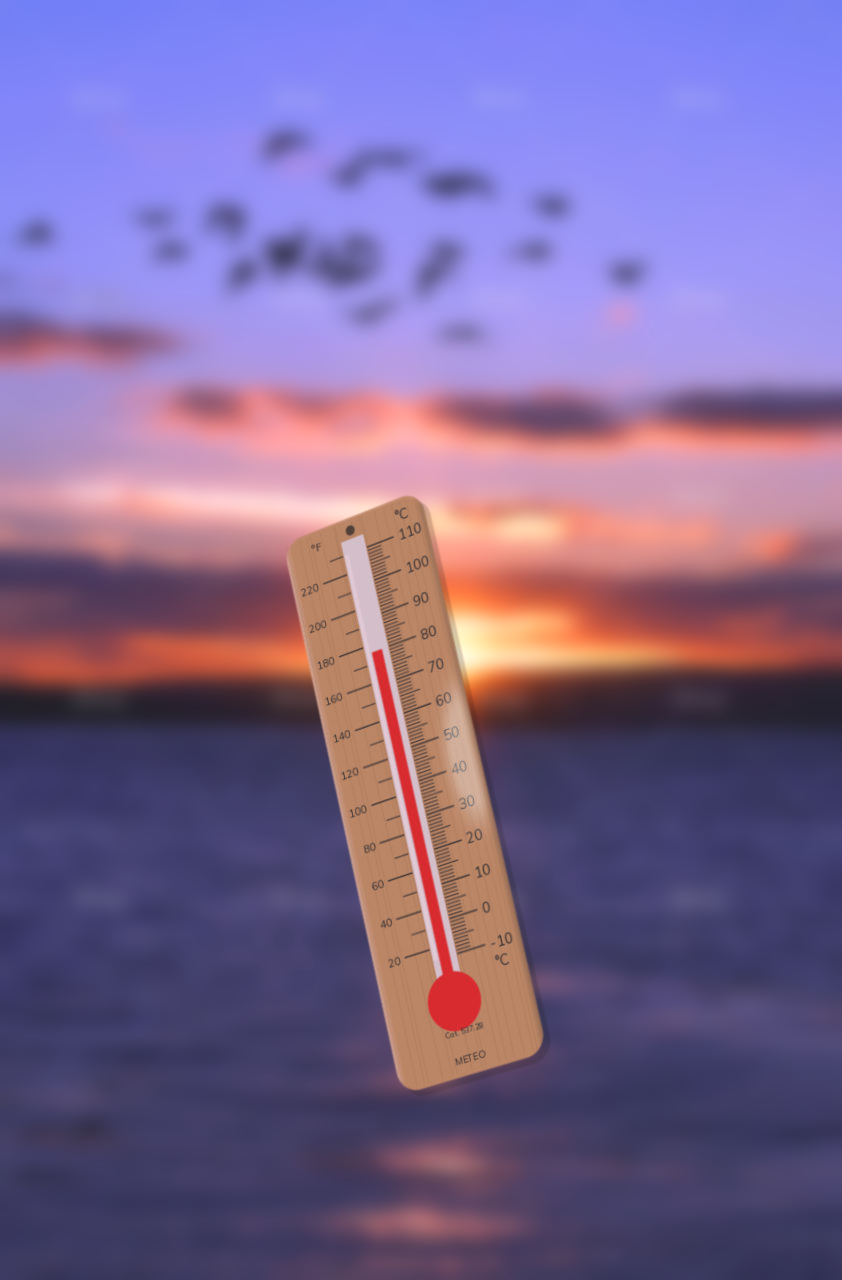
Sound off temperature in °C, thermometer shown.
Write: 80 °C
